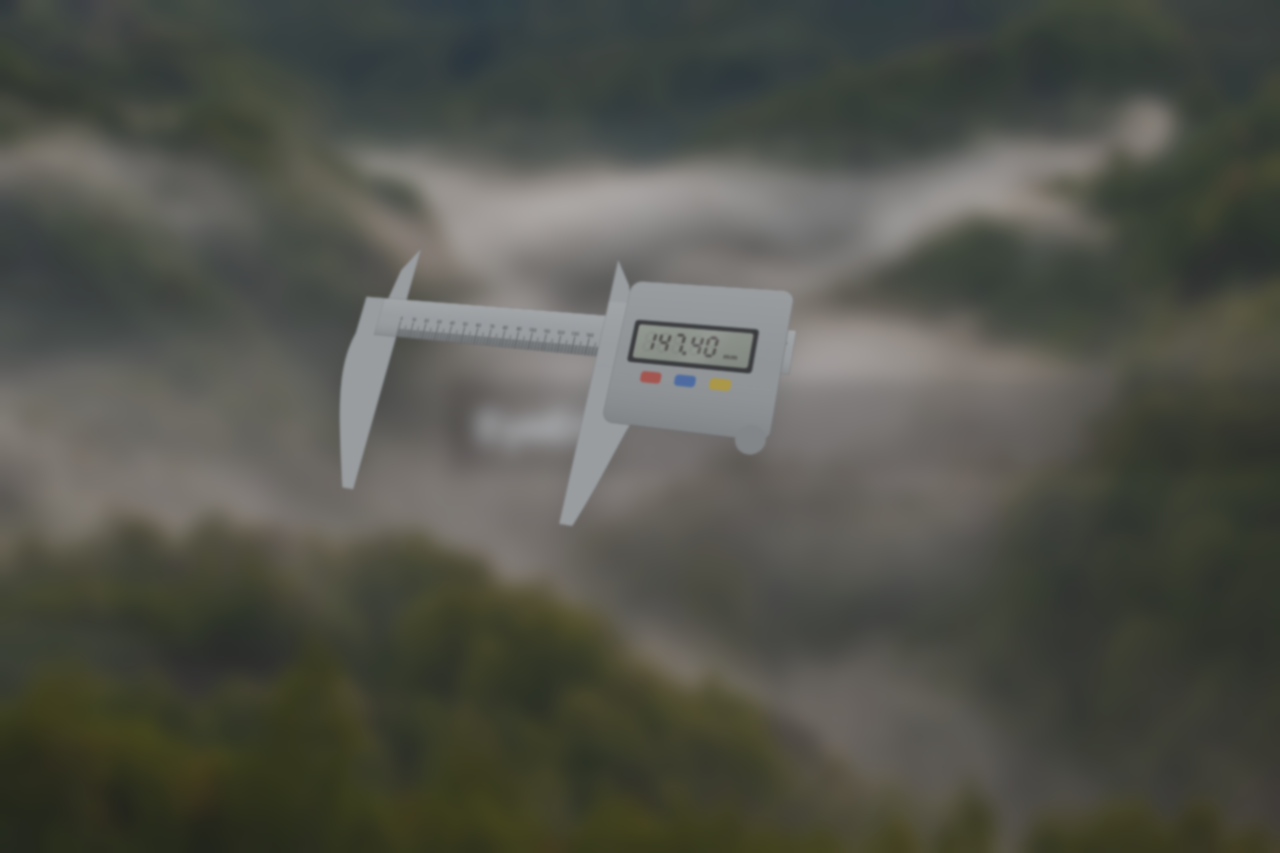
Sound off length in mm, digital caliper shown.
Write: 147.40 mm
